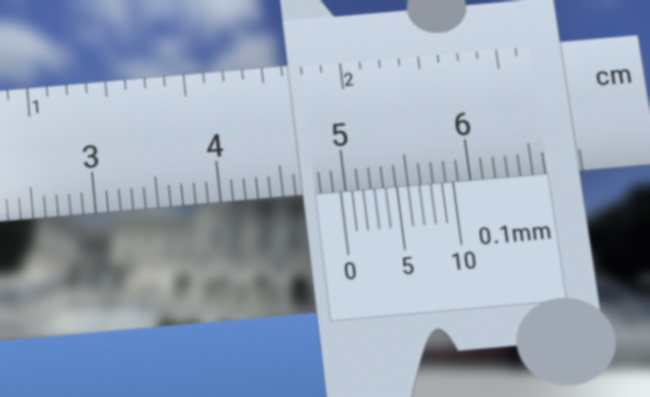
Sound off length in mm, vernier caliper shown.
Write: 49.6 mm
